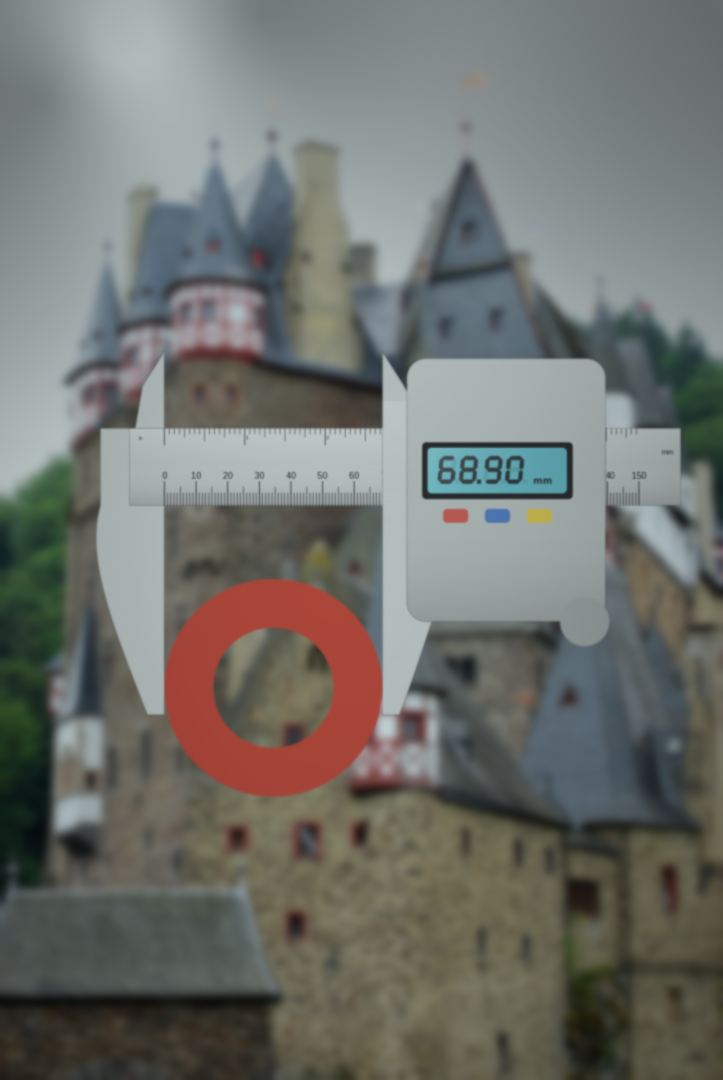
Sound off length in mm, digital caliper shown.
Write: 68.90 mm
